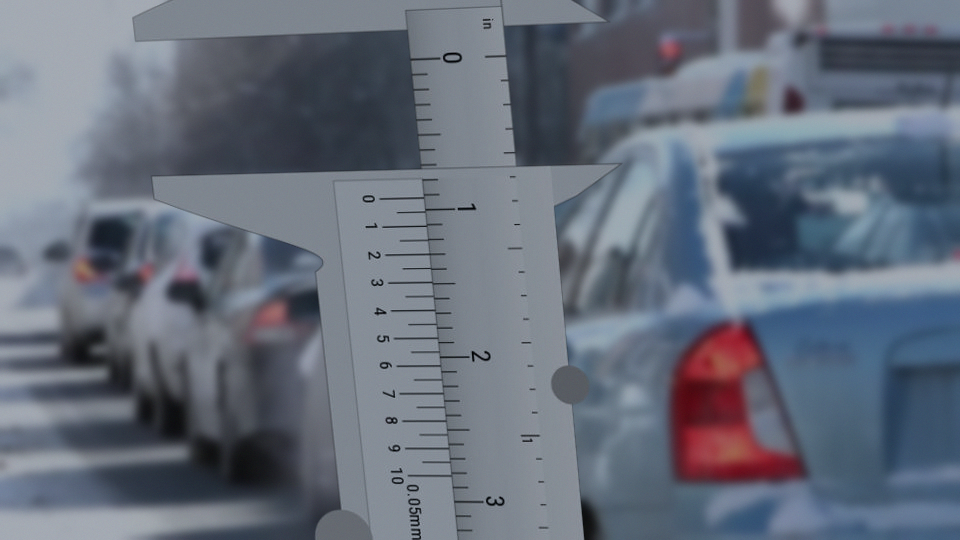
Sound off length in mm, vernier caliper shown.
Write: 9.2 mm
